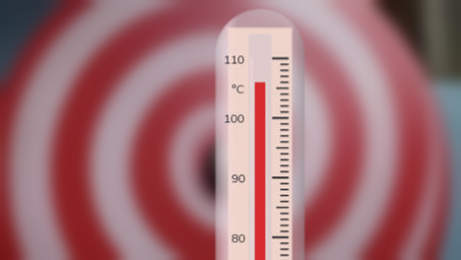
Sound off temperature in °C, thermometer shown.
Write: 106 °C
